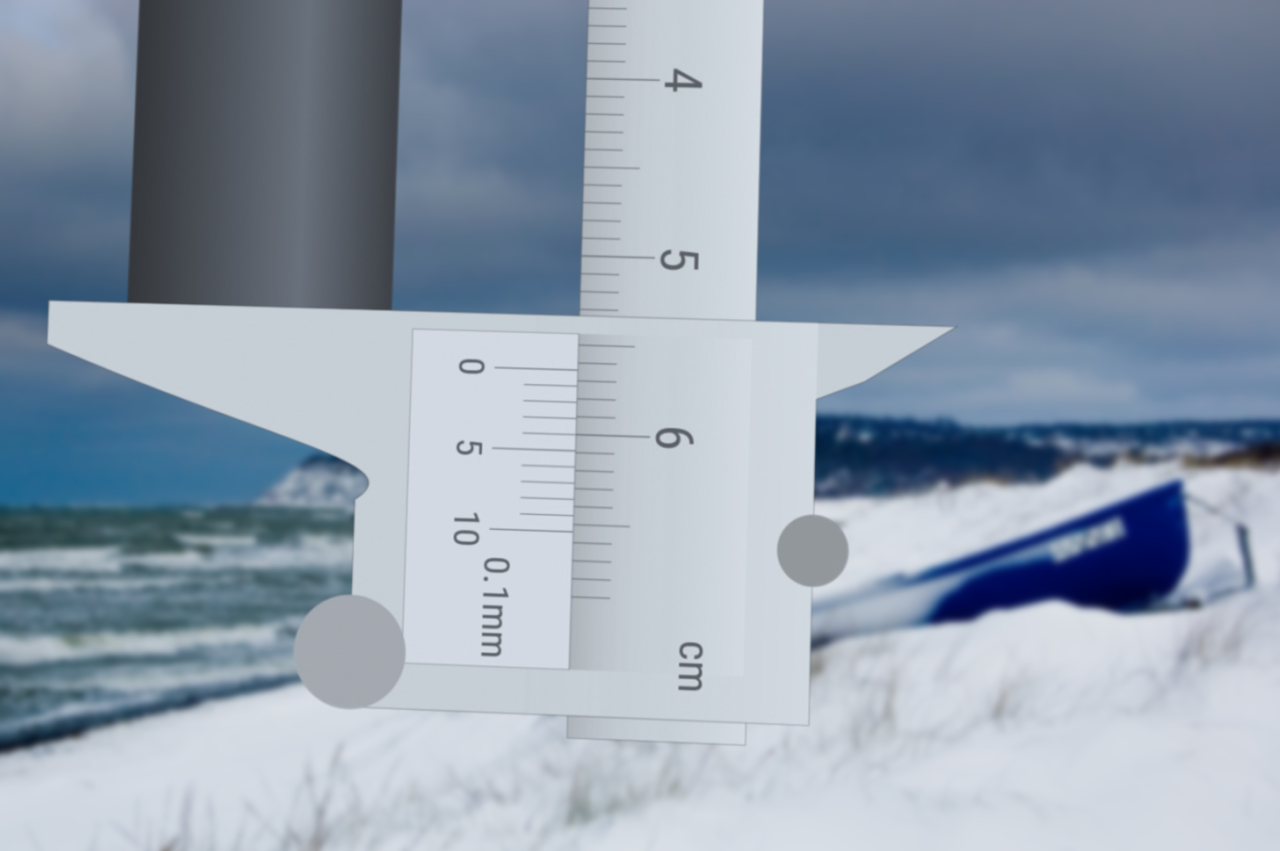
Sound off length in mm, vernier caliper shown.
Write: 56.4 mm
